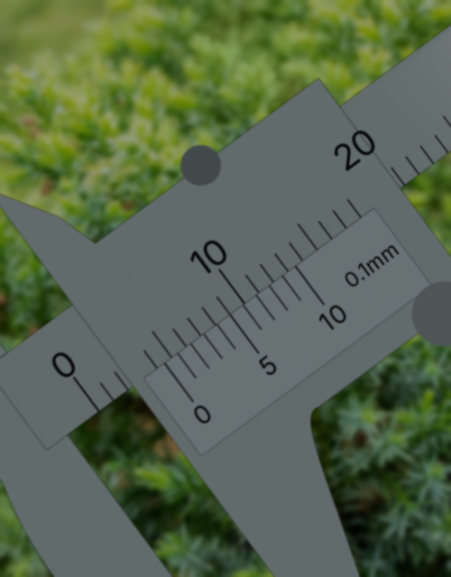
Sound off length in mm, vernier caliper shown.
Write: 4.5 mm
